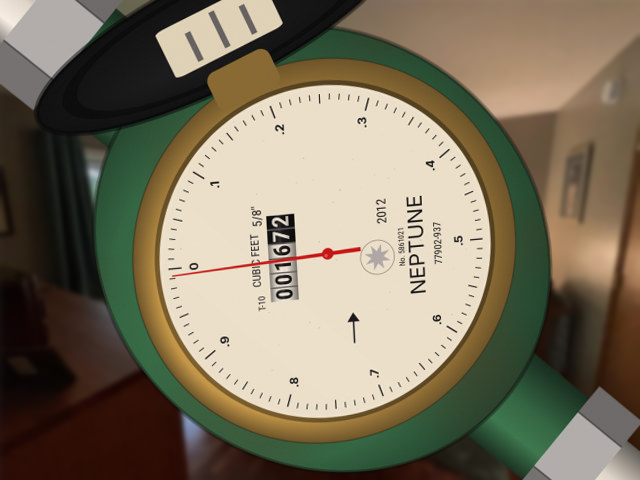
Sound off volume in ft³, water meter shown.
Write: 1671.99 ft³
